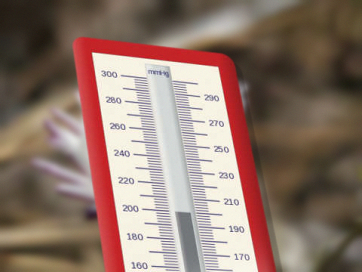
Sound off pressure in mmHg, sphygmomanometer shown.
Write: 200 mmHg
